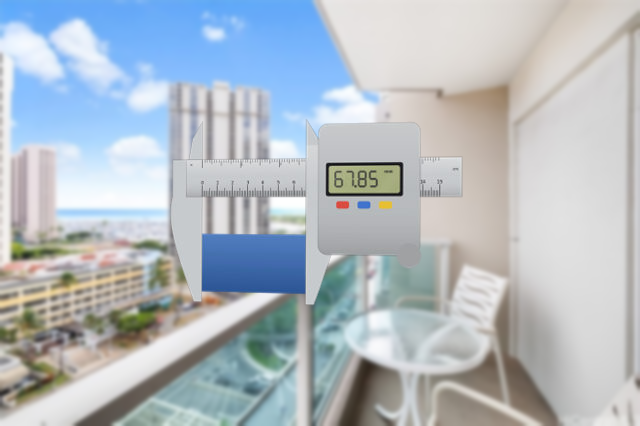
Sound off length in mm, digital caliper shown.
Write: 67.85 mm
